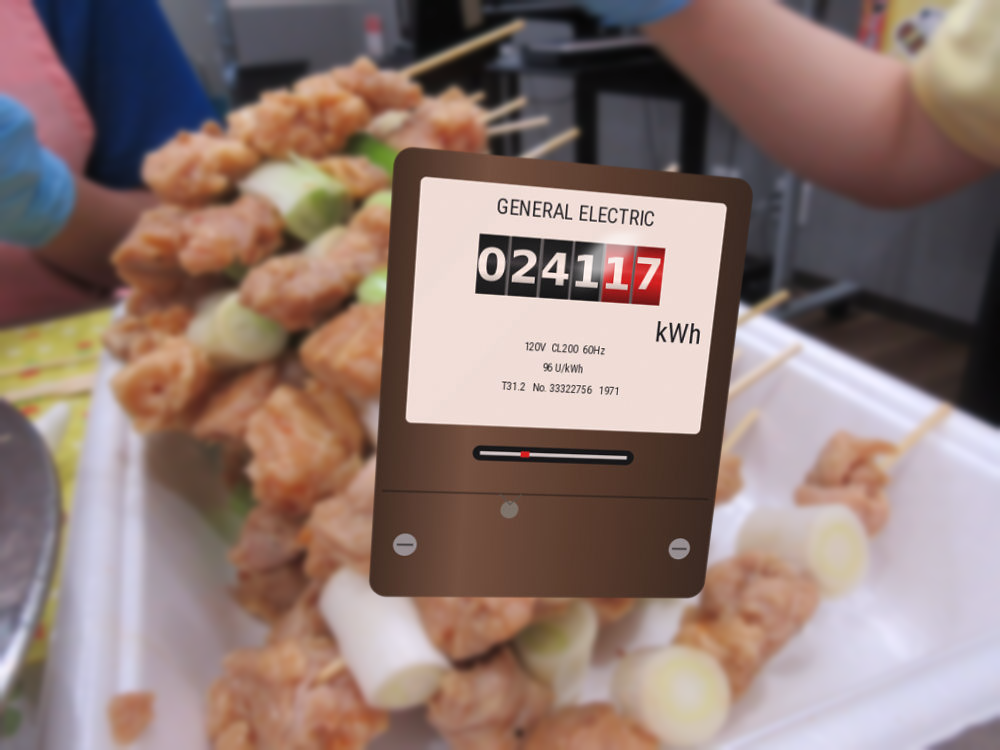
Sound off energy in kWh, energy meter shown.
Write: 241.17 kWh
